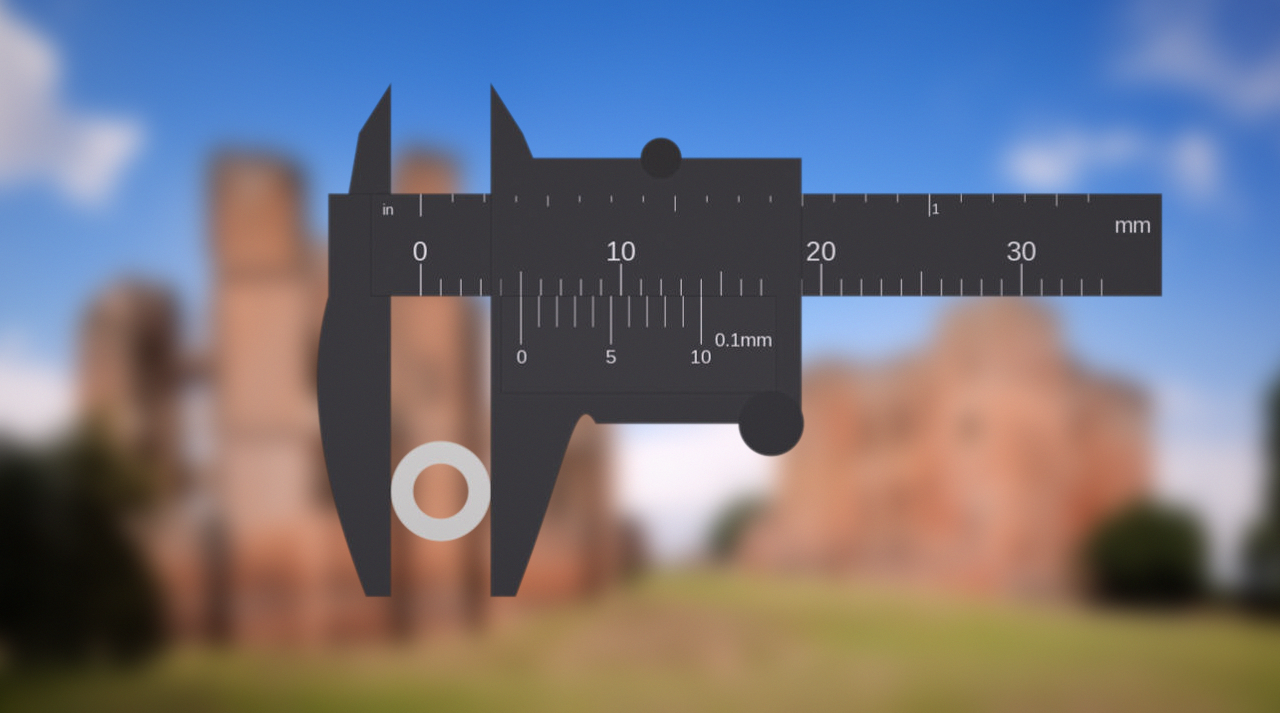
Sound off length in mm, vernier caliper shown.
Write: 5.0 mm
